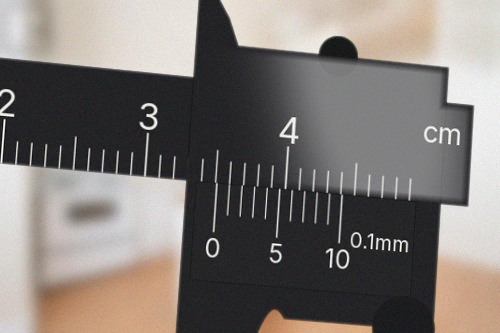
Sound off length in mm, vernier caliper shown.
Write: 35.1 mm
